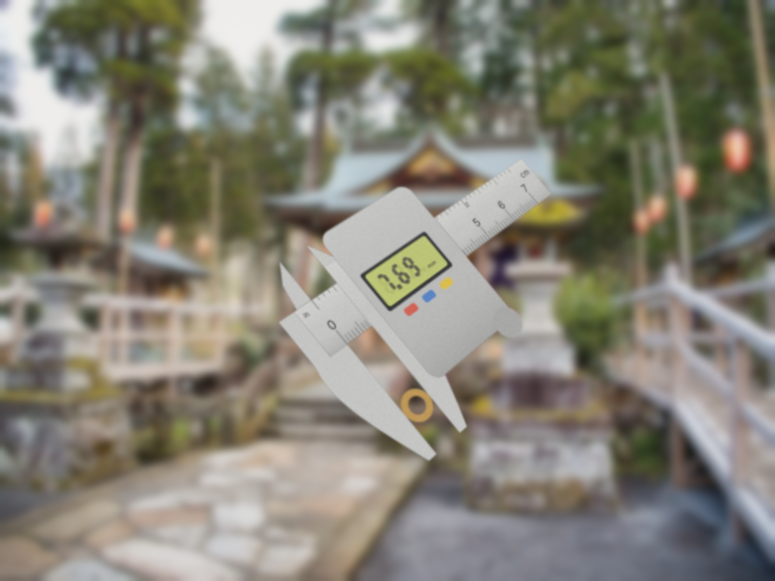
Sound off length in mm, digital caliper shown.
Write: 7.69 mm
